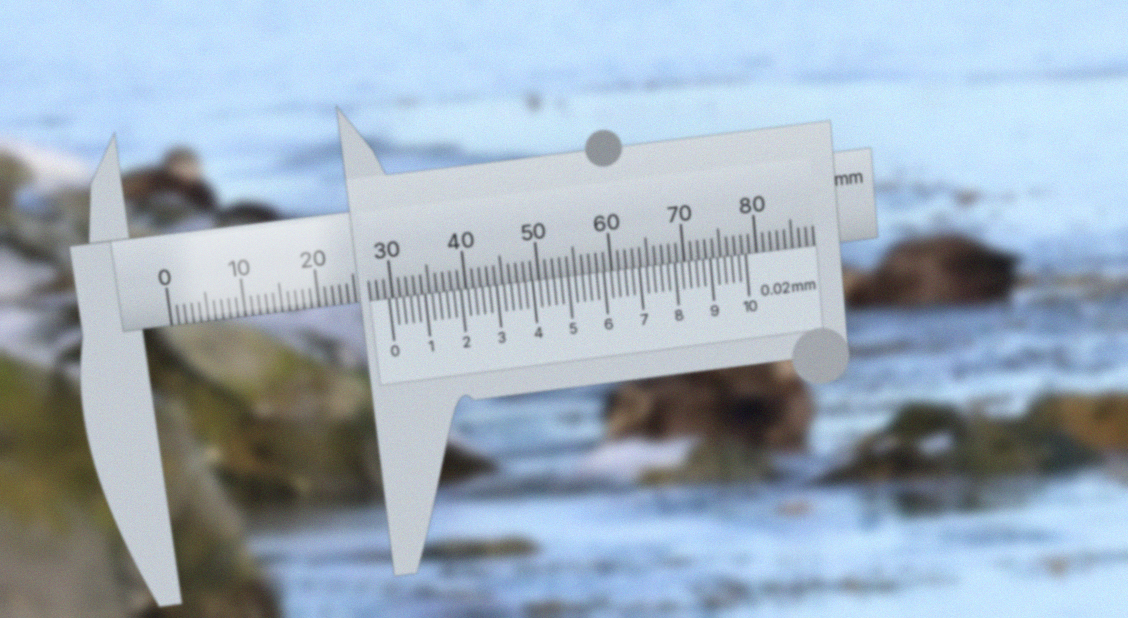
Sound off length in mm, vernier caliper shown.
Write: 29.5 mm
